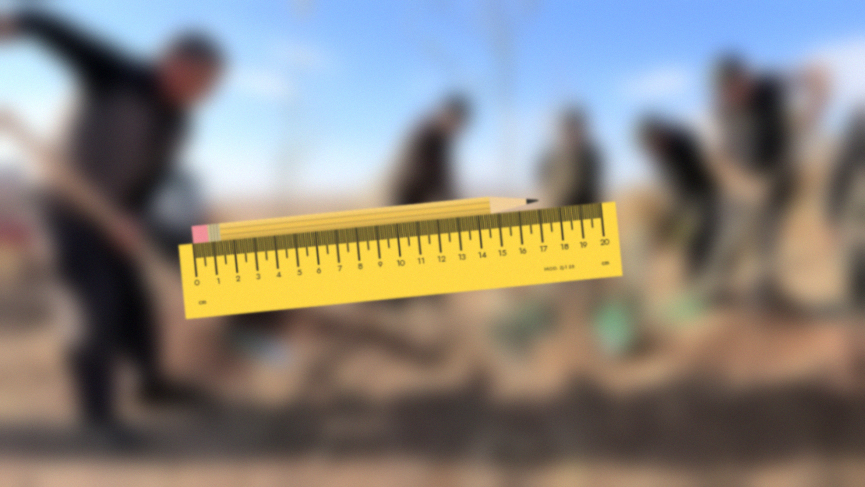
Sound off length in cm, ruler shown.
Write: 17 cm
